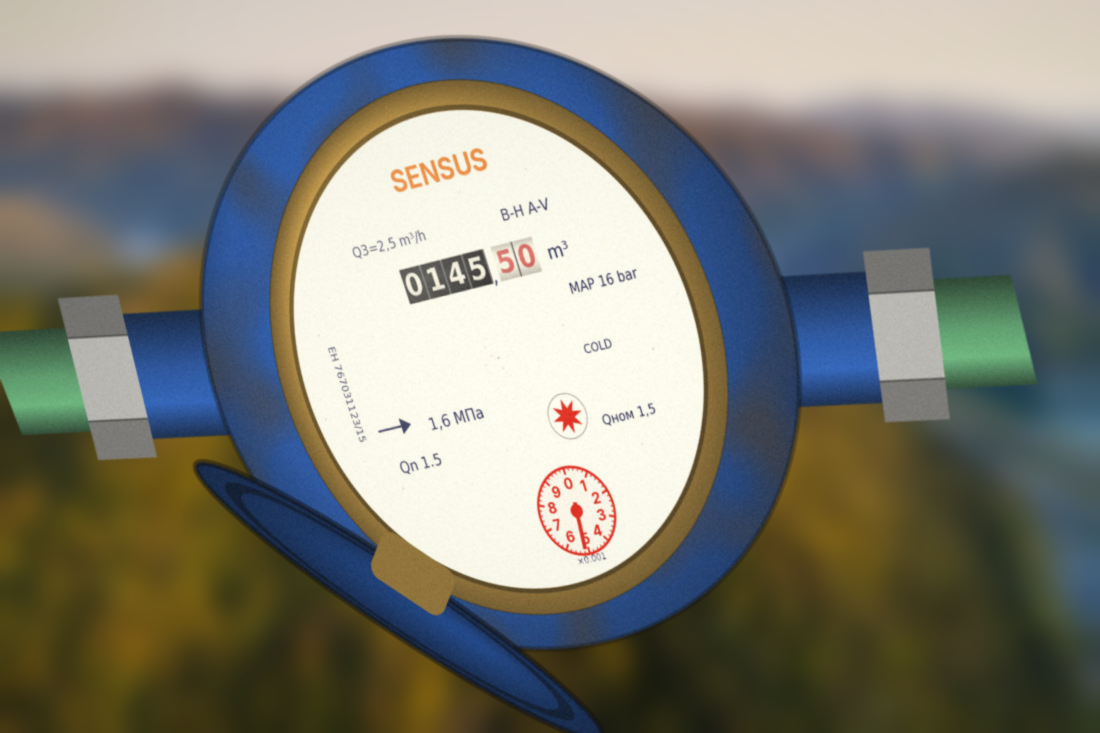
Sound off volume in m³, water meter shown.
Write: 145.505 m³
